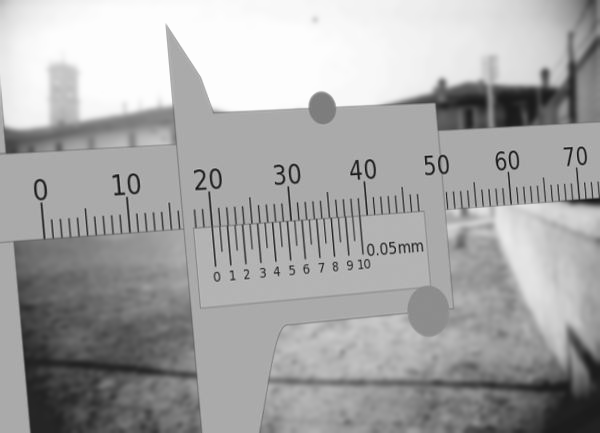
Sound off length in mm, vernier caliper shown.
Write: 20.0 mm
